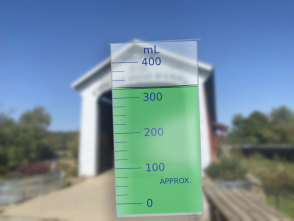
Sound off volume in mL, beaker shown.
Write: 325 mL
